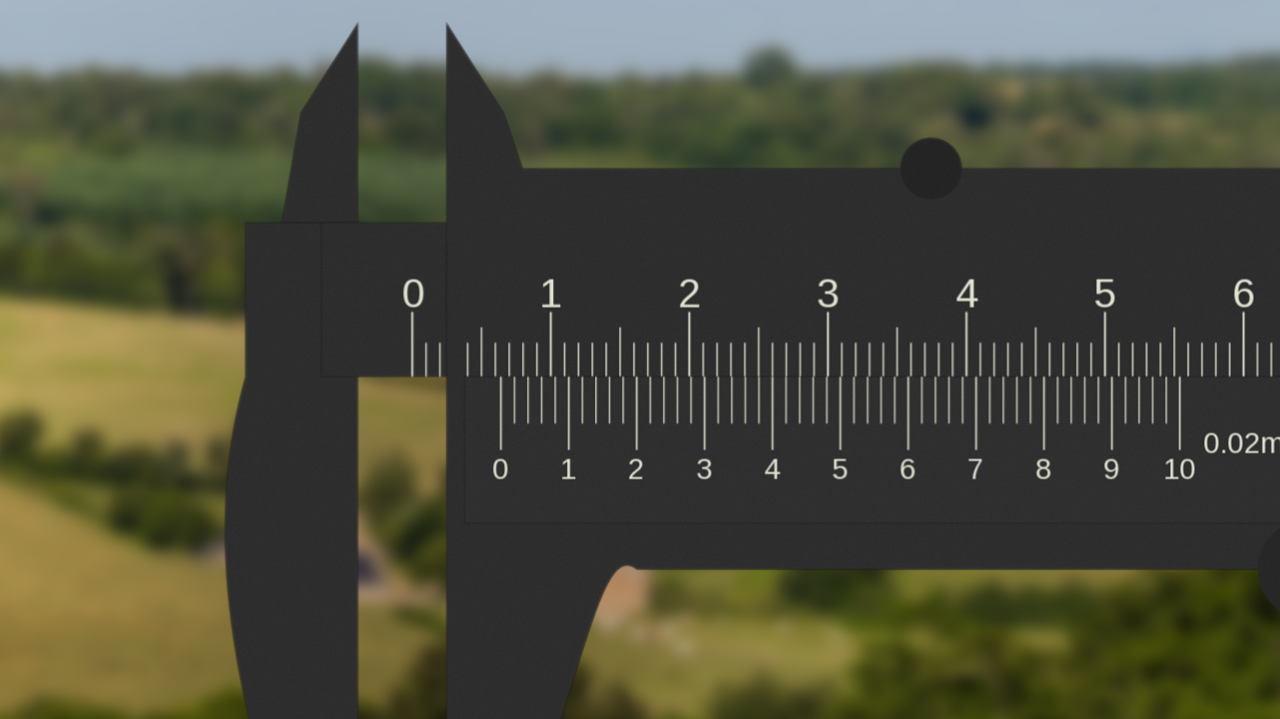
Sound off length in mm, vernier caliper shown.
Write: 6.4 mm
